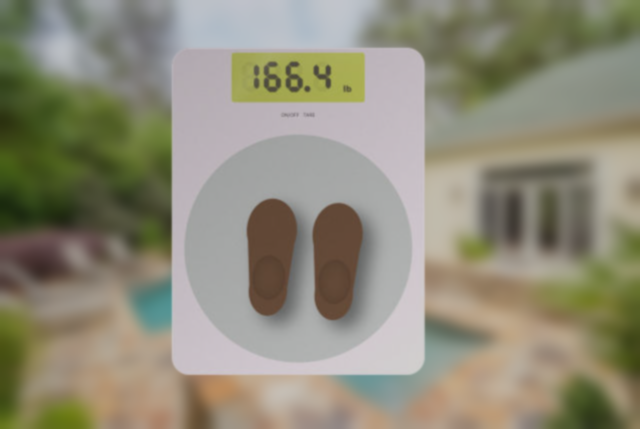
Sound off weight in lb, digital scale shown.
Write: 166.4 lb
